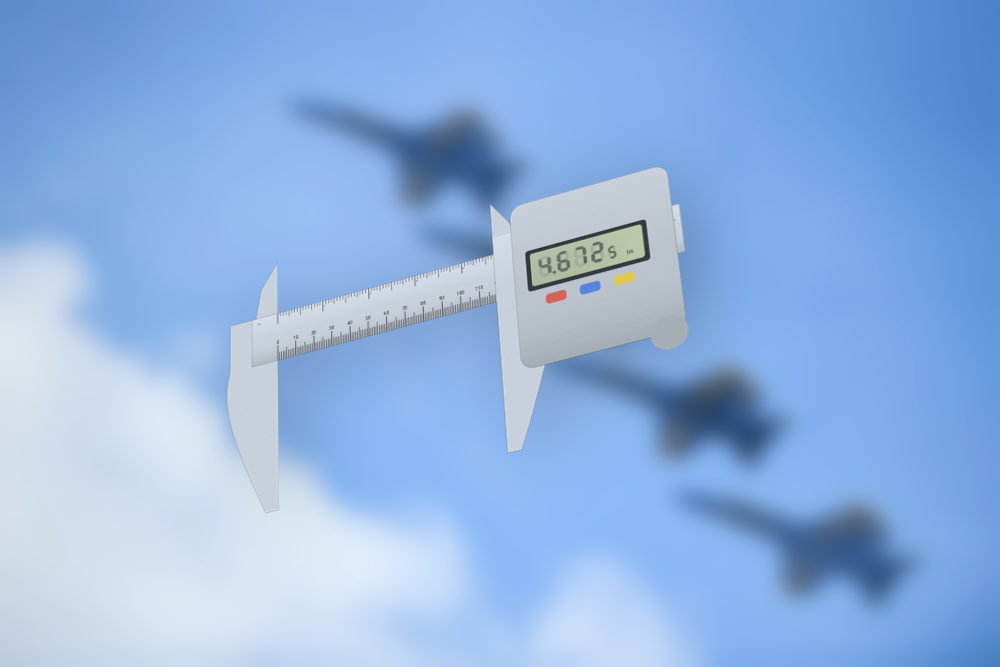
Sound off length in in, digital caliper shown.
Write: 4.6725 in
